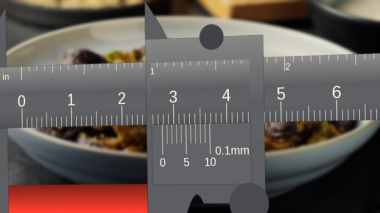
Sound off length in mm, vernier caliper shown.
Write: 27.8 mm
